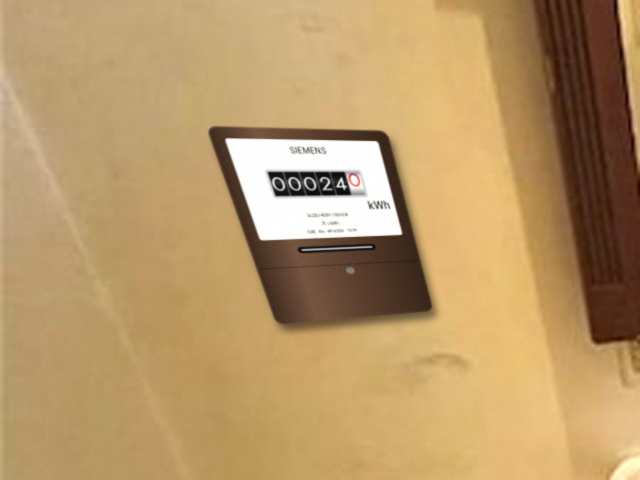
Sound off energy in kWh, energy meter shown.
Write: 24.0 kWh
